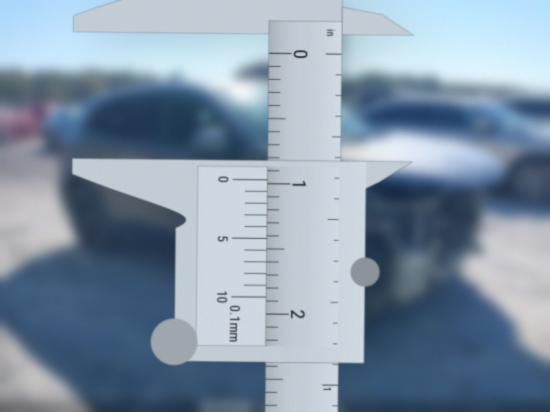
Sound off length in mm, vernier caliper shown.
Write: 9.7 mm
